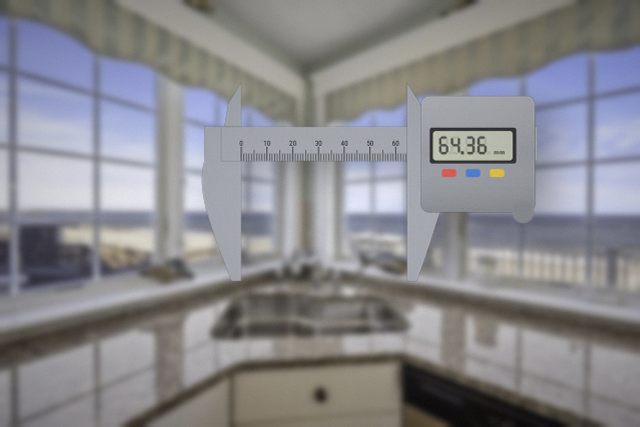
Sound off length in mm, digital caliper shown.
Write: 64.36 mm
